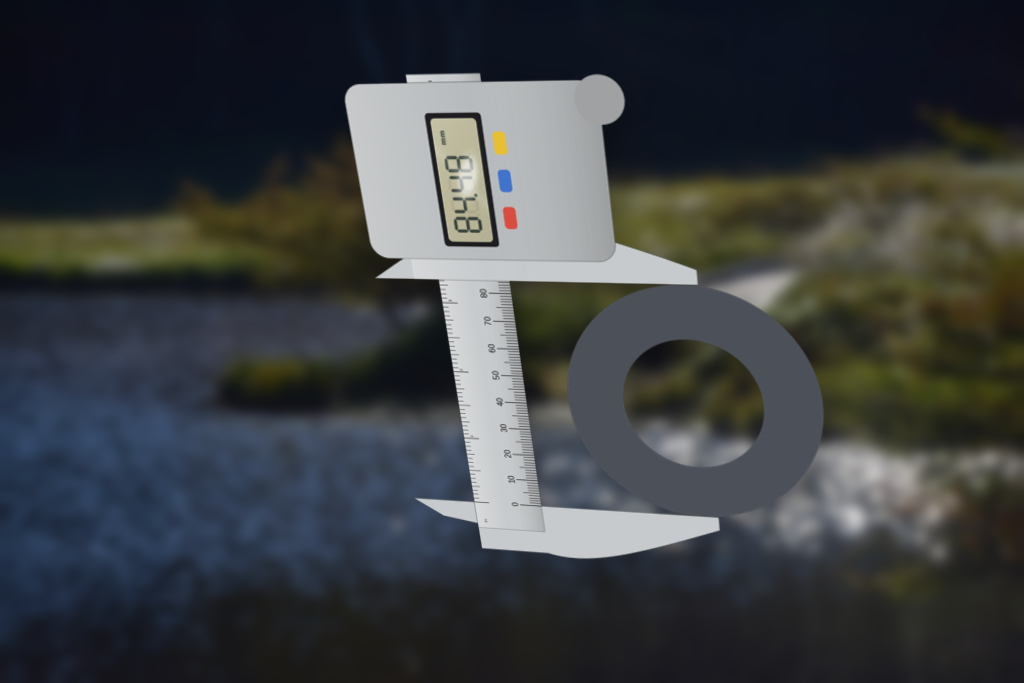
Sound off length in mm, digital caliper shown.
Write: 84.48 mm
